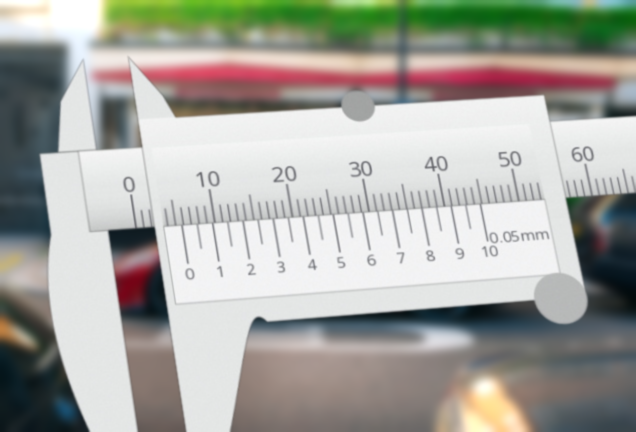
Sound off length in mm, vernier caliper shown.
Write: 5.8 mm
